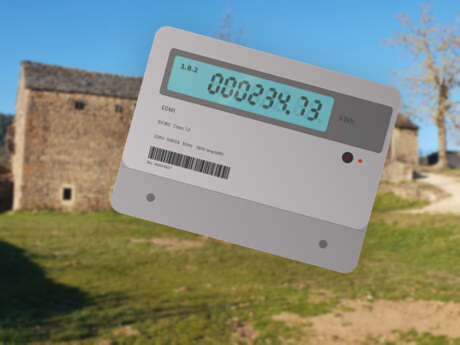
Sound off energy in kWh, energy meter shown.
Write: 234.73 kWh
